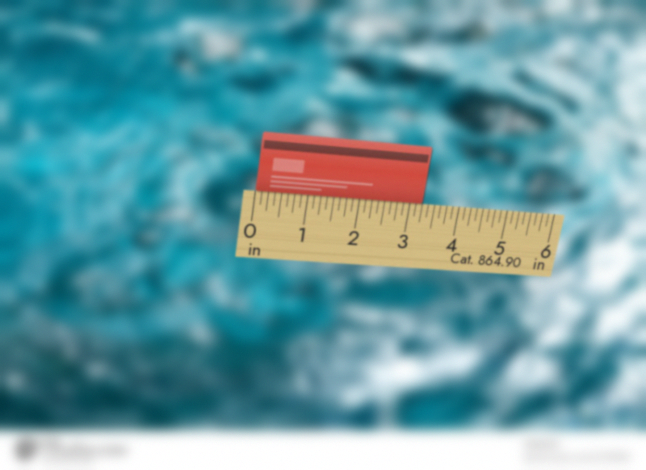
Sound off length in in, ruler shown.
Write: 3.25 in
